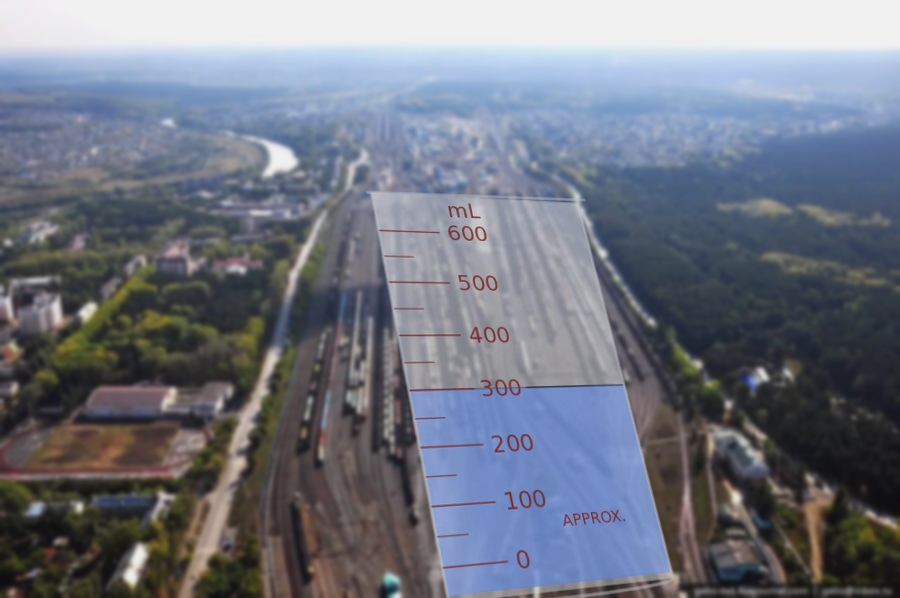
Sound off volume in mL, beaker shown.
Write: 300 mL
